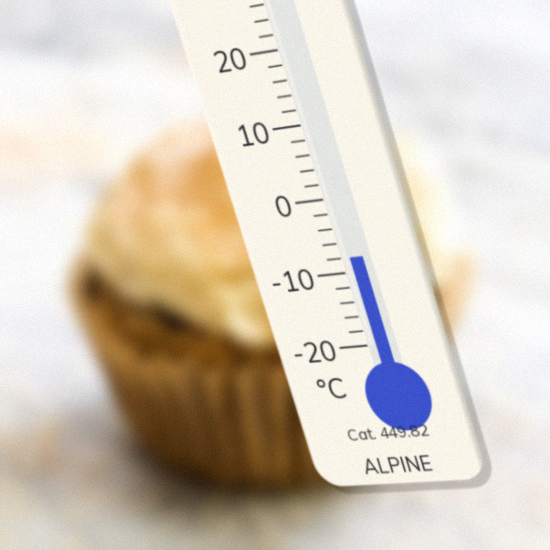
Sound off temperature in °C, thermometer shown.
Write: -8 °C
